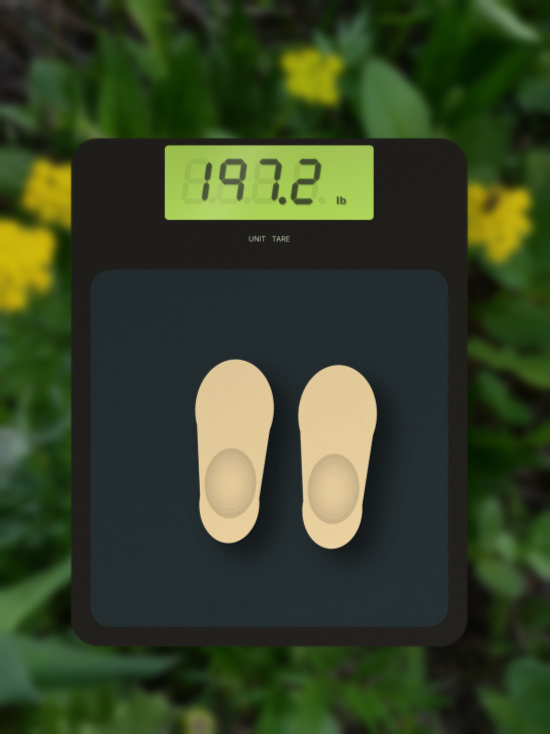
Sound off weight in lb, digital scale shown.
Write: 197.2 lb
